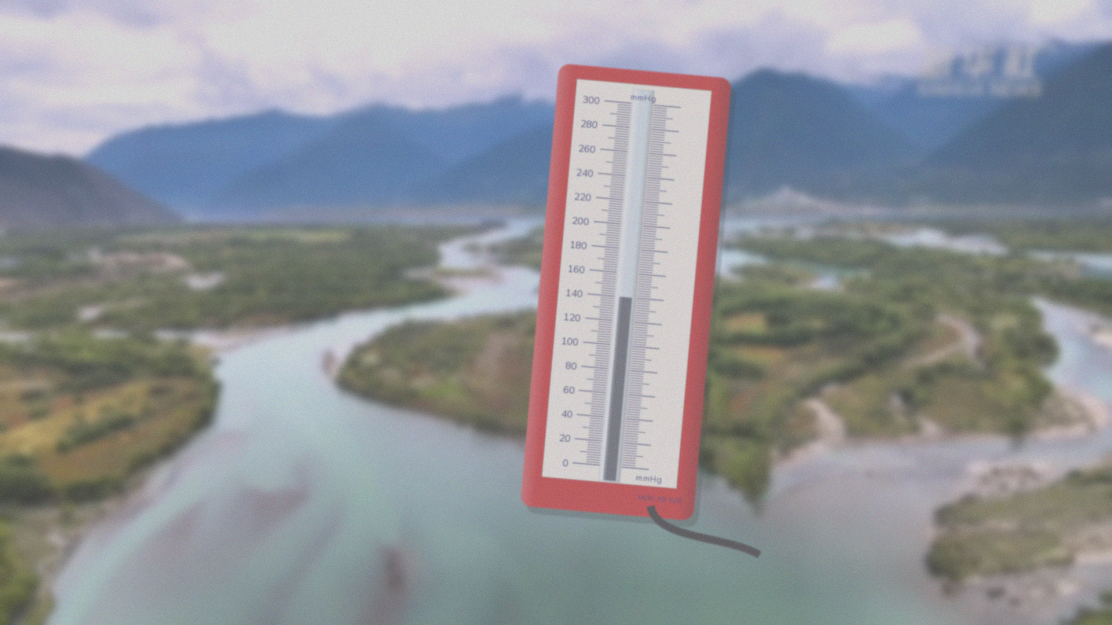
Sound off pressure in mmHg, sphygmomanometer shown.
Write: 140 mmHg
